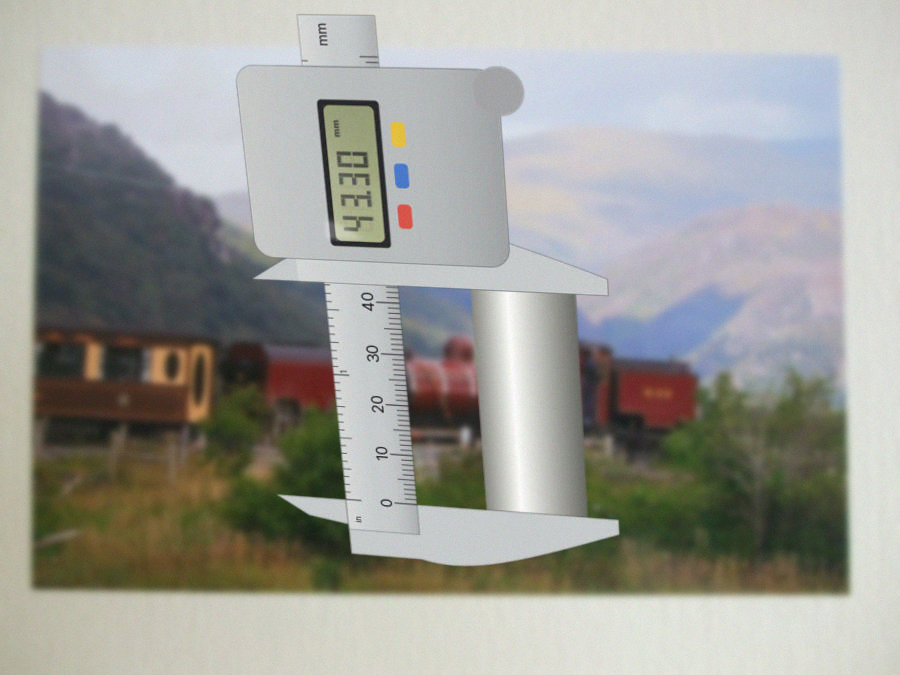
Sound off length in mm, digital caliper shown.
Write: 43.30 mm
